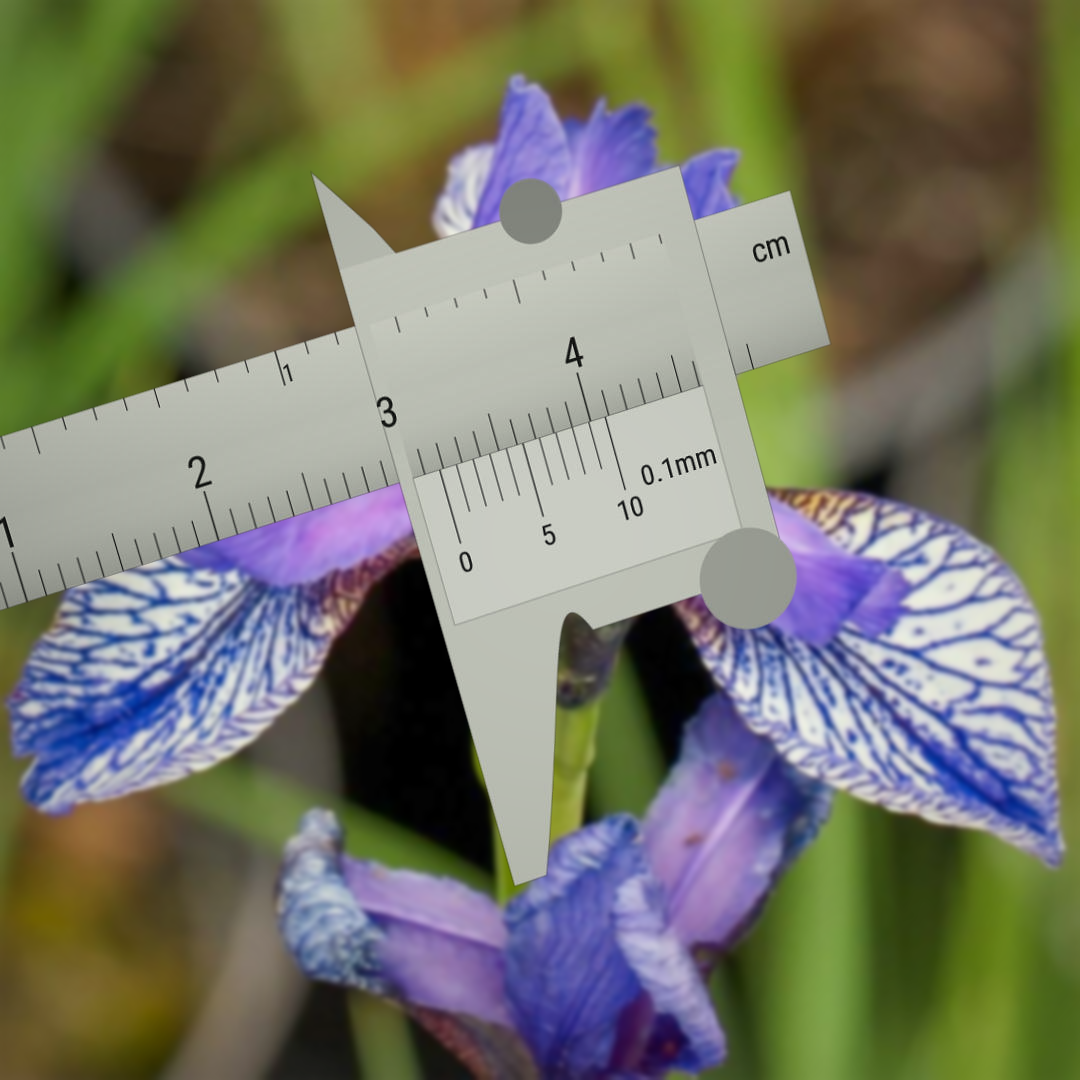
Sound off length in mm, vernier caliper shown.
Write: 31.8 mm
